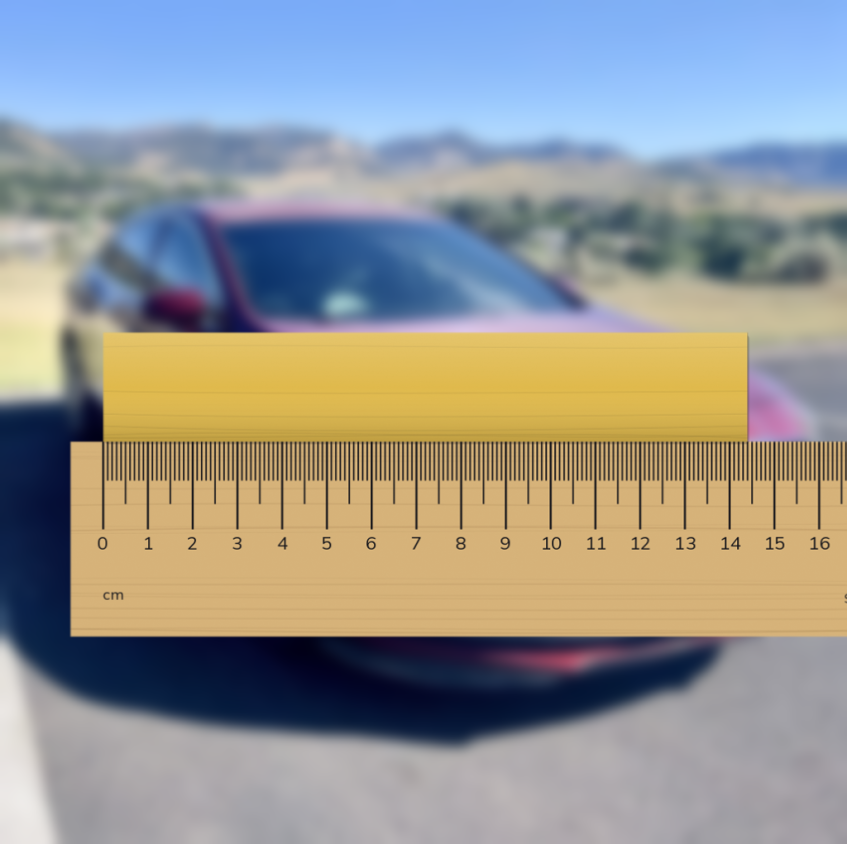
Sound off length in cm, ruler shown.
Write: 14.4 cm
